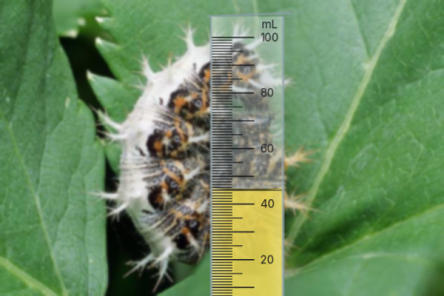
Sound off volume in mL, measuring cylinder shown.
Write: 45 mL
